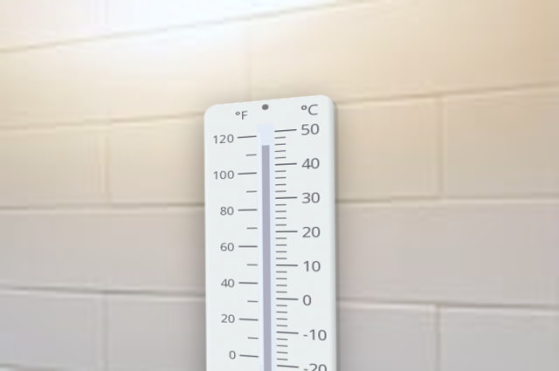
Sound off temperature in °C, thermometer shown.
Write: 46 °C
